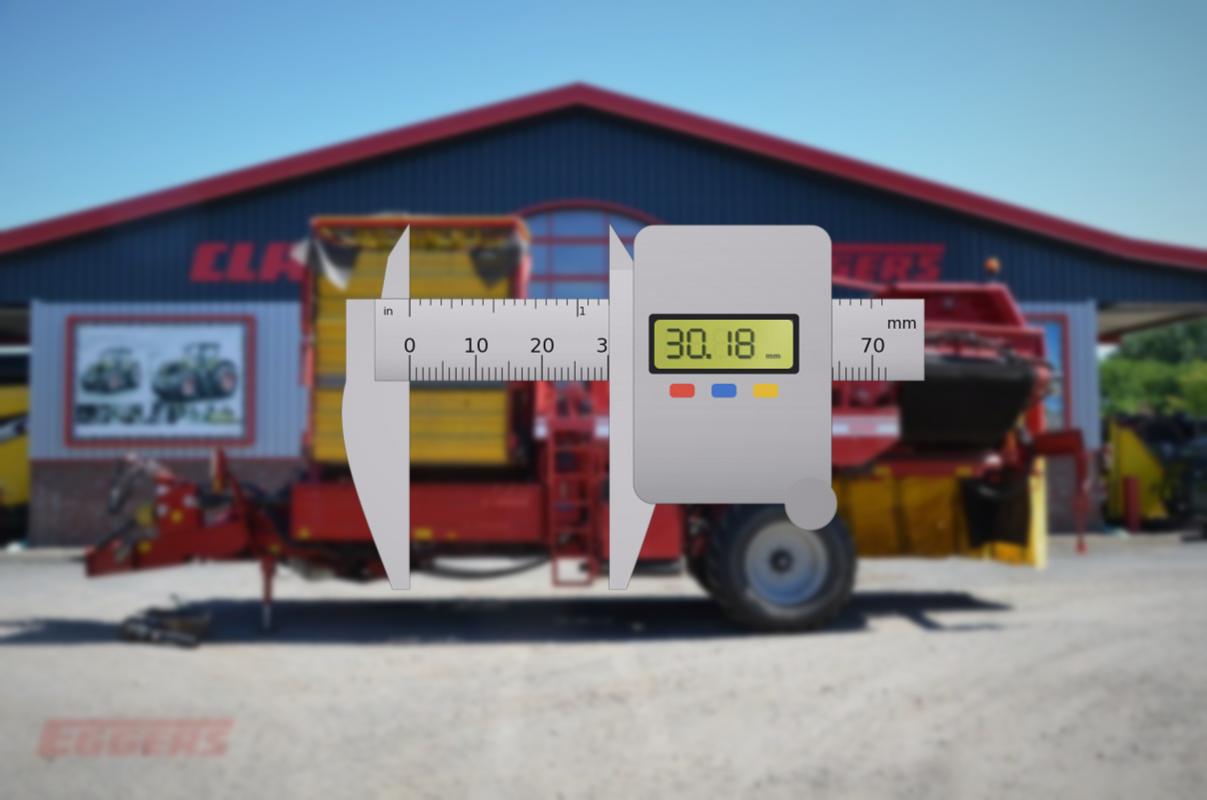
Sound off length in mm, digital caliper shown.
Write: 30.18 mm
